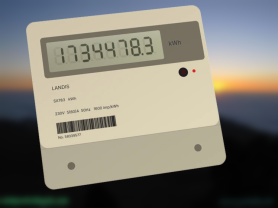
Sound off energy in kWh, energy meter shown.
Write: 1734478.3 kWh
